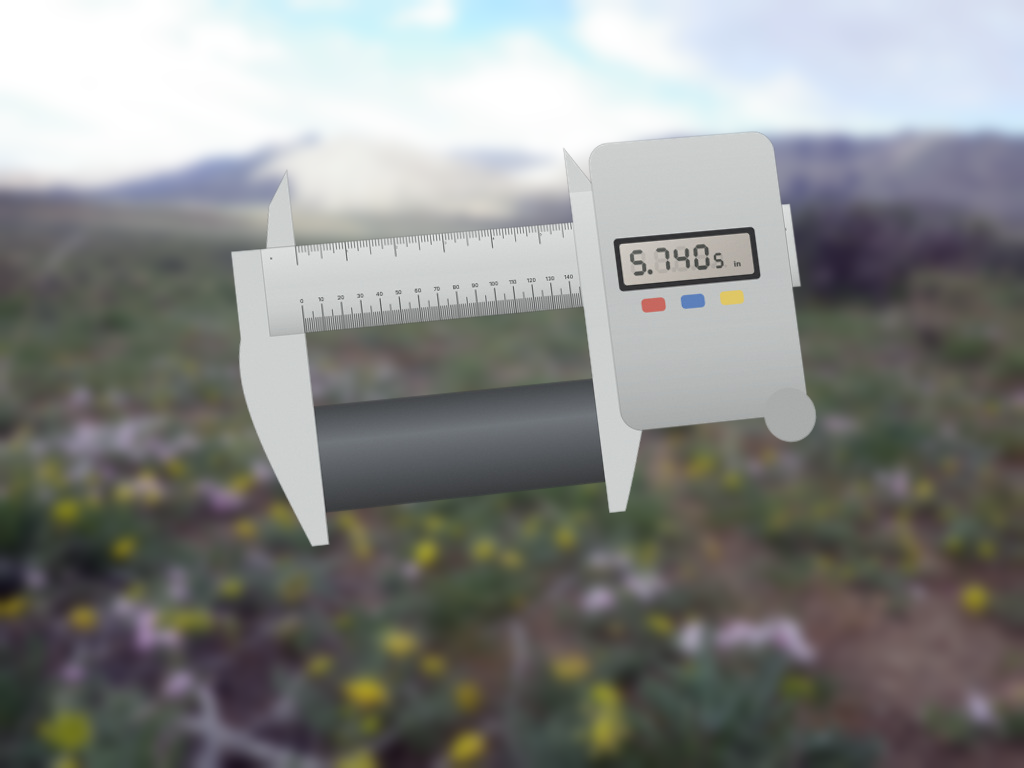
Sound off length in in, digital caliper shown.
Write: 5.7405 in
